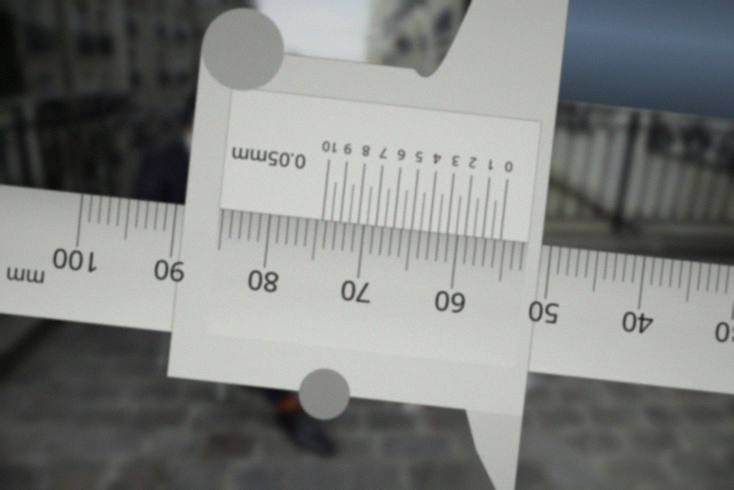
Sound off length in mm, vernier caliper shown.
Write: 55.4 mm
